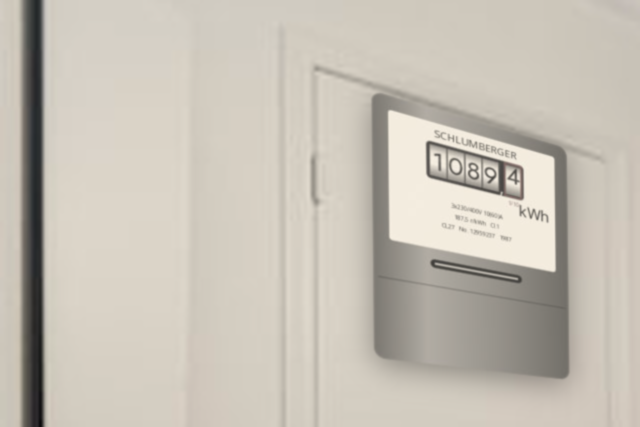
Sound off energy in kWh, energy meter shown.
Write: 1089.4 kWh
